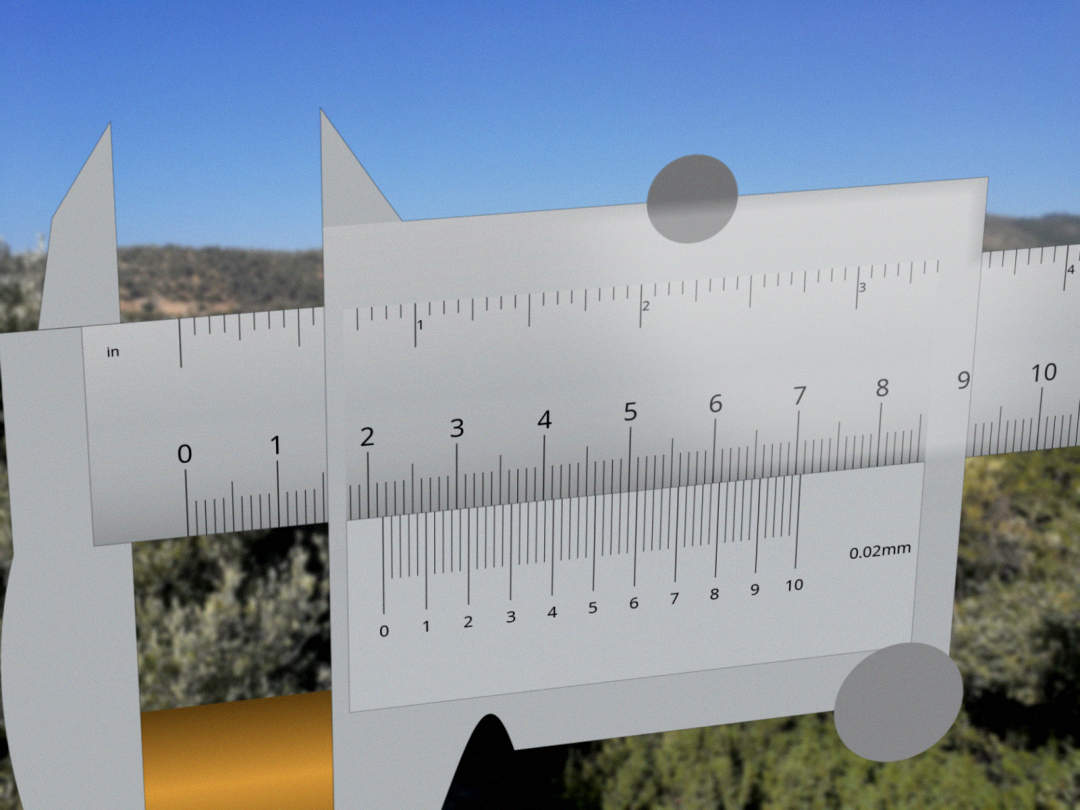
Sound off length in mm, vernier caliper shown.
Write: 21.6 mm
